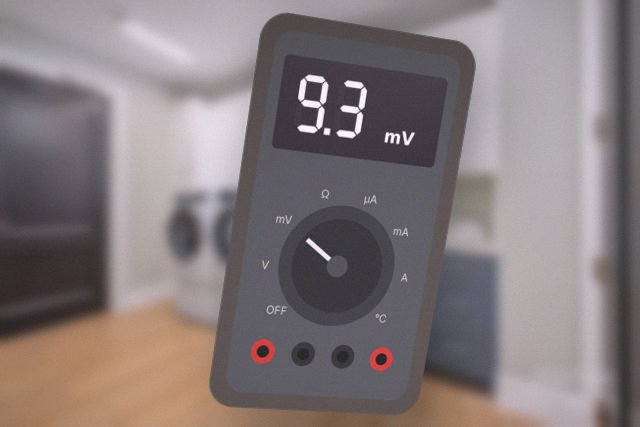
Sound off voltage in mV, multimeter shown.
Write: 9.3 mV
